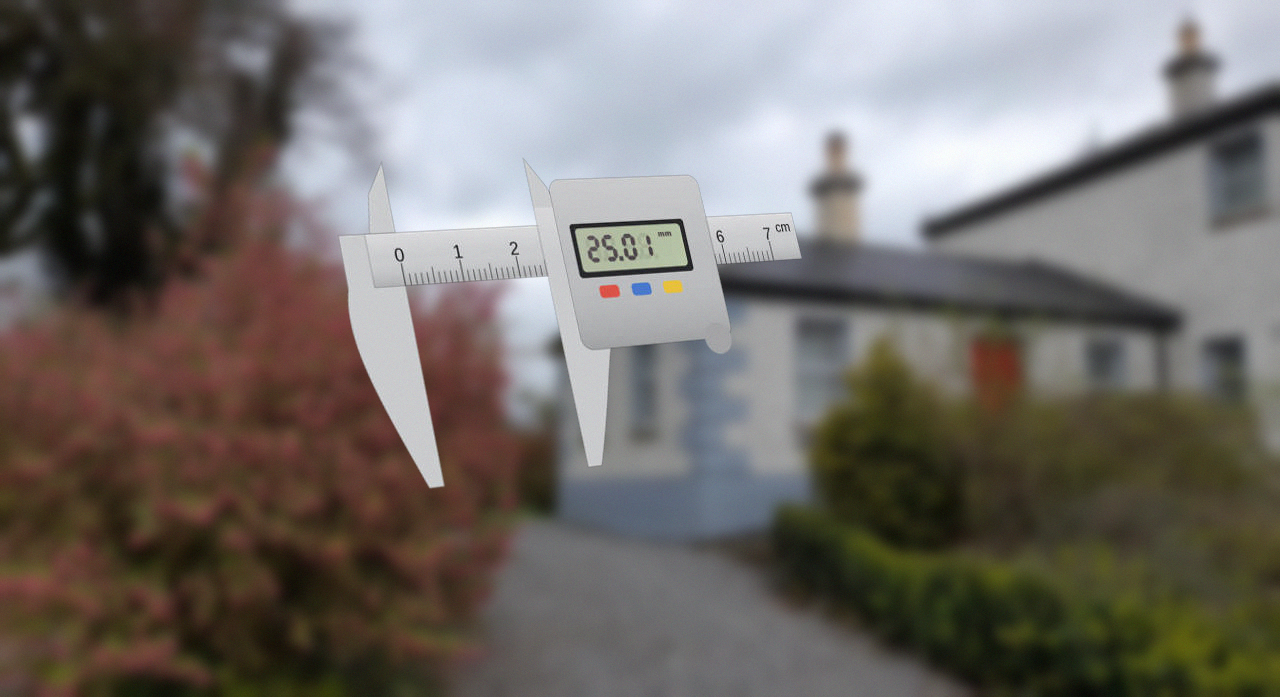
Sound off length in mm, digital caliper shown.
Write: 25.01 mm
